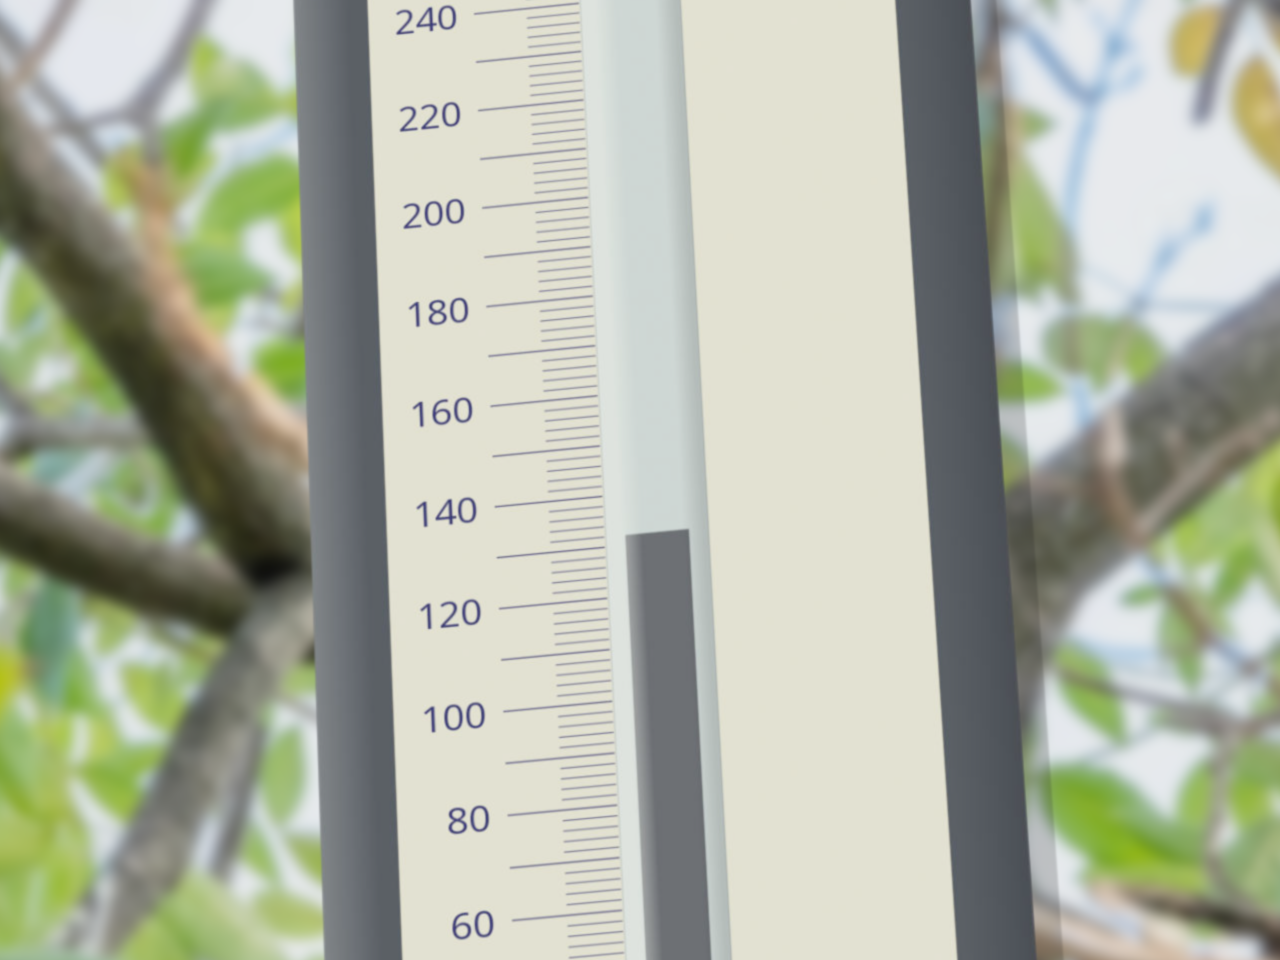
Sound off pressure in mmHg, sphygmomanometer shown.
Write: 132 mmHg
